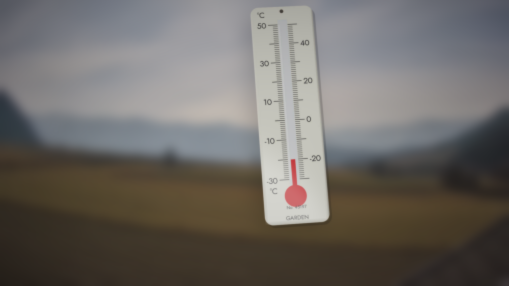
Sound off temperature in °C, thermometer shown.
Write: -20 °C
